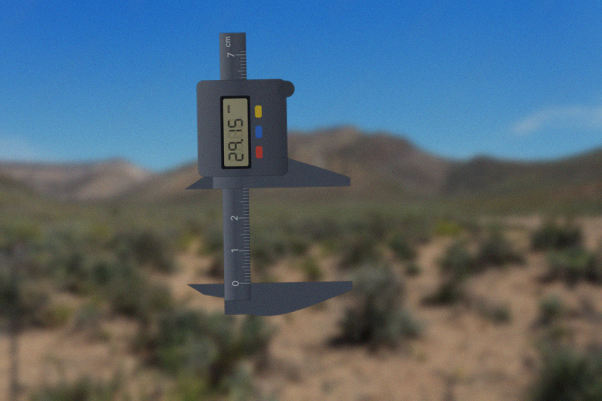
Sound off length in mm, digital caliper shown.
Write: 29.15 mm
